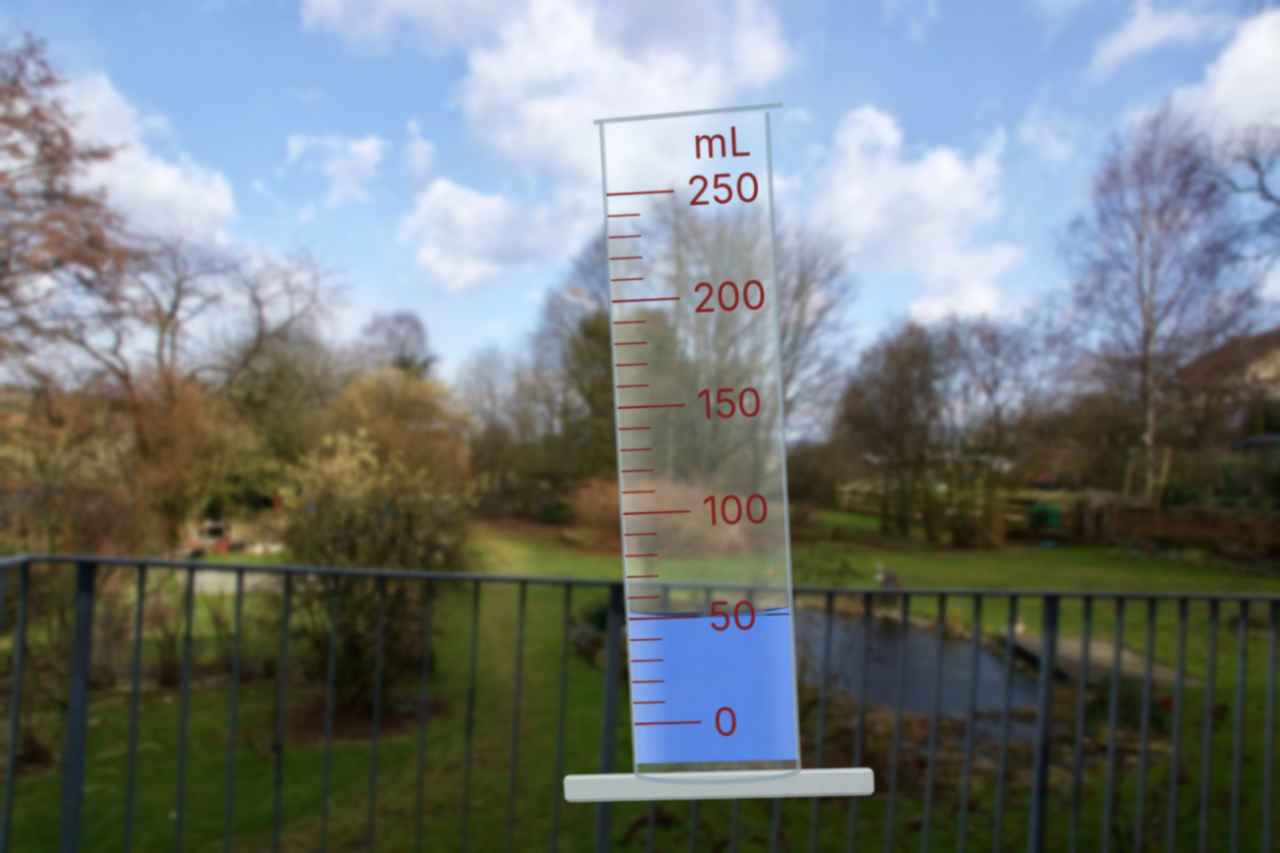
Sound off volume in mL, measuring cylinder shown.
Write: 50 mL
